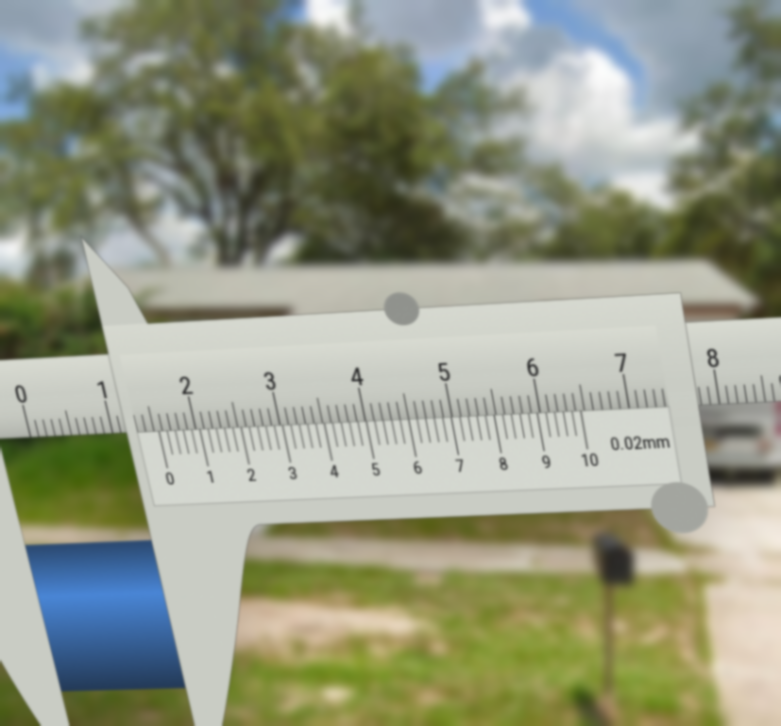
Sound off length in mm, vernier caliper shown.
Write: 15.6 mm
